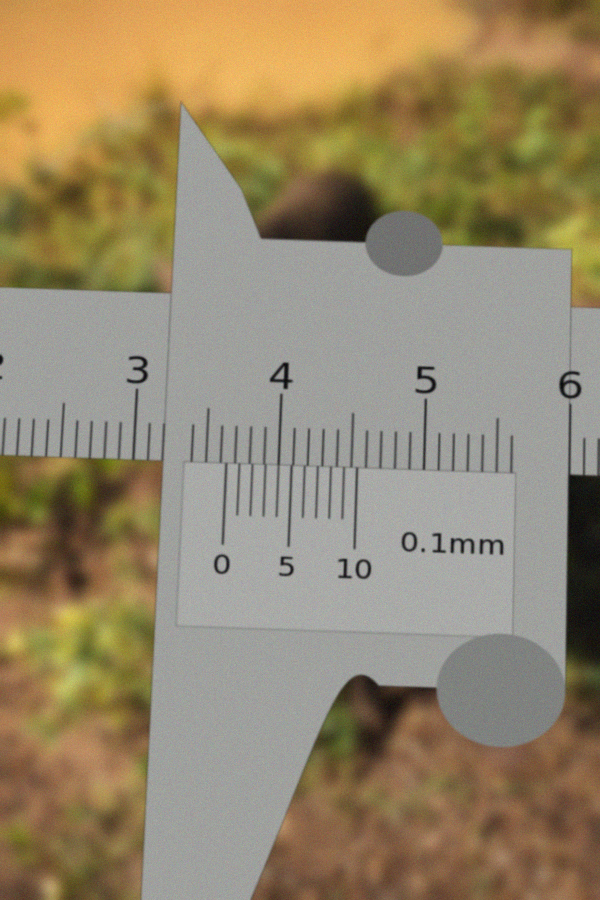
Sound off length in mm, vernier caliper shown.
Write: 36.4 mm
